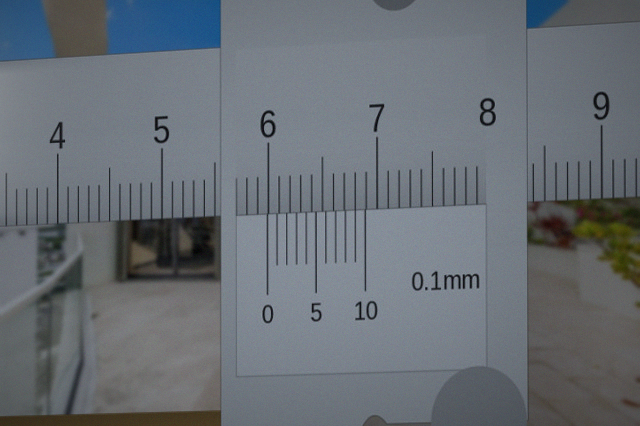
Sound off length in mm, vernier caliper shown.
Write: 59.9 mm
